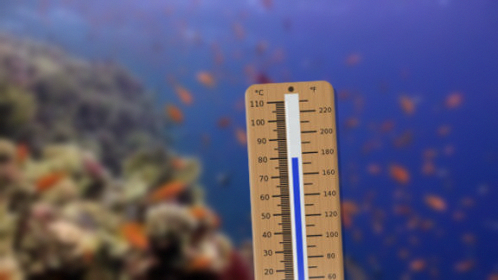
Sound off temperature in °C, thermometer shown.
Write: 80 °C
